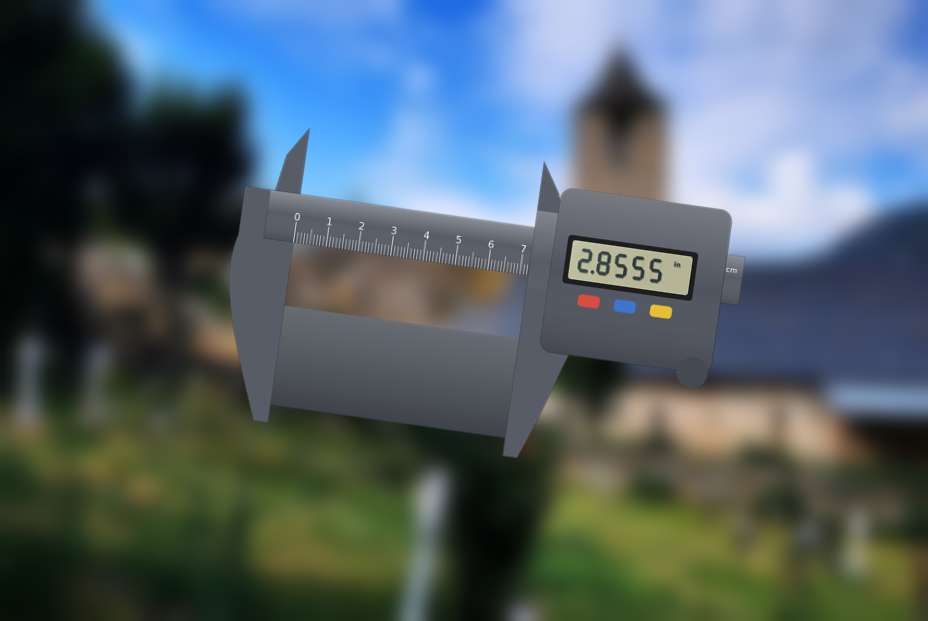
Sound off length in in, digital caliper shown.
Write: 2.8555 in
